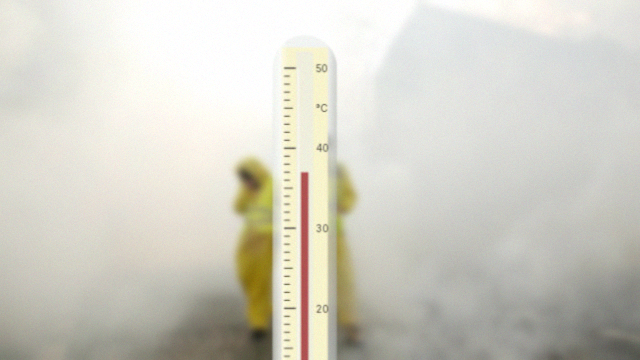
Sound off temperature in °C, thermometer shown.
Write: 37 °C
